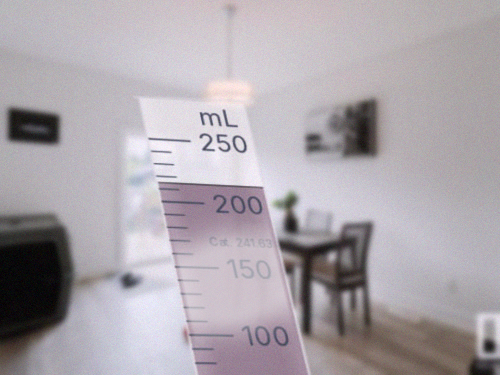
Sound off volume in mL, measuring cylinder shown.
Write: 215 mL
